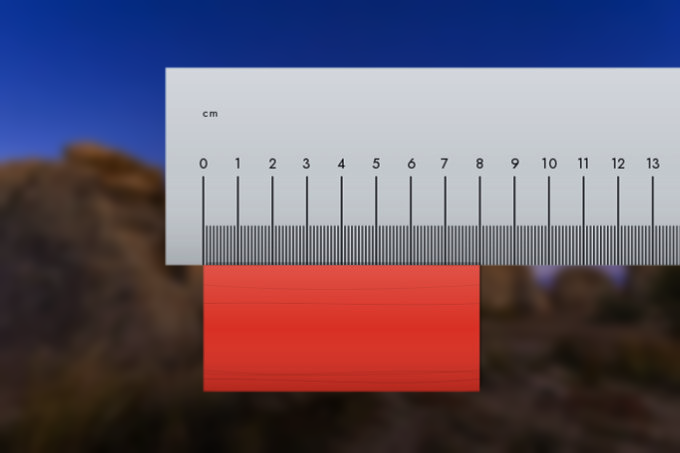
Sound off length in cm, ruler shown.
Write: 8 cm
